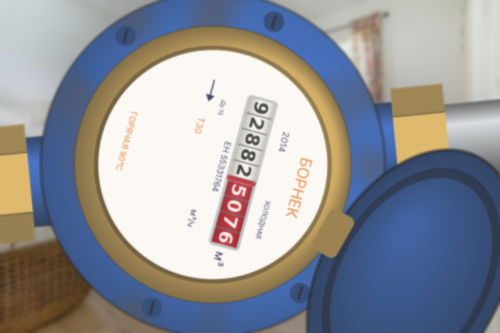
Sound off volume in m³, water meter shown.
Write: 92882.5076 m³
